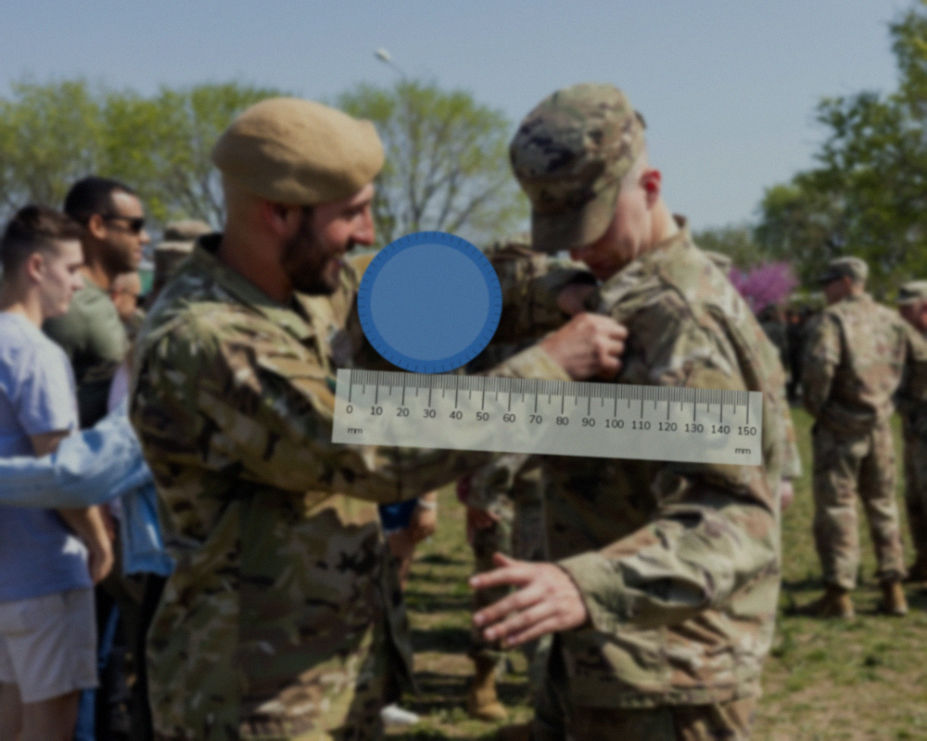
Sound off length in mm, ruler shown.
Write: 55 mm
